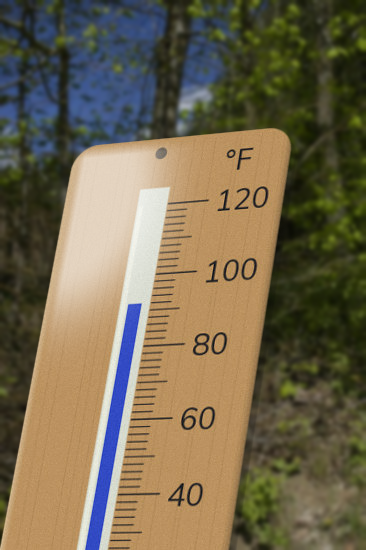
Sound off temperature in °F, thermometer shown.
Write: 92 °F
